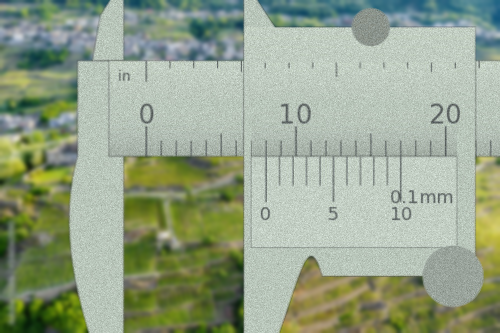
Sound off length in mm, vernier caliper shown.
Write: 8.0 mm
